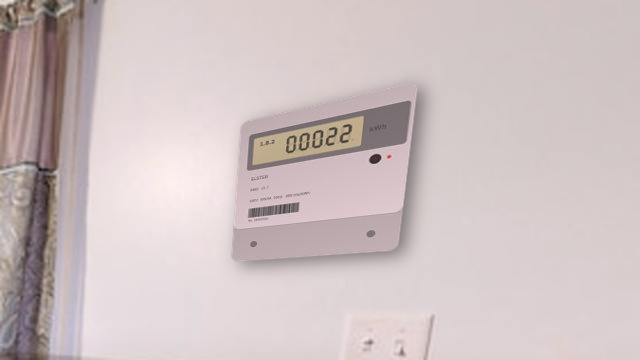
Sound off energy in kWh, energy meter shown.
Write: 22 kWh
